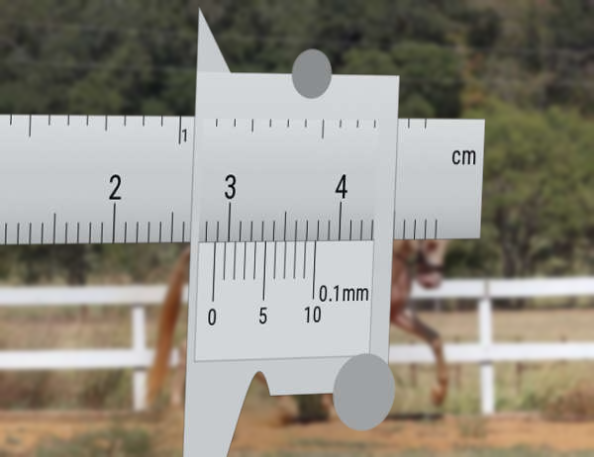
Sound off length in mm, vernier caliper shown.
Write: 28.8 mm
